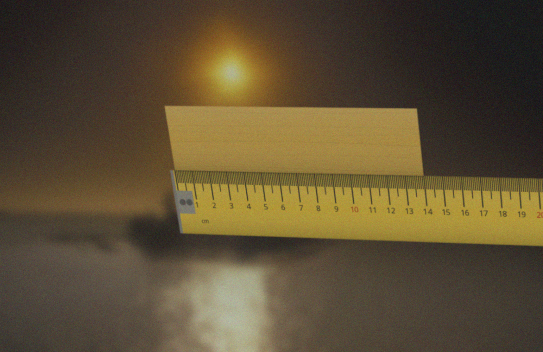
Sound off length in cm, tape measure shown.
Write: 14 cm
